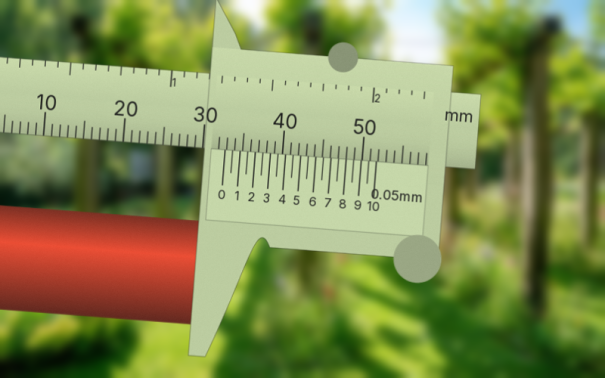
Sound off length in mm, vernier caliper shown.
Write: 32.8 mm
